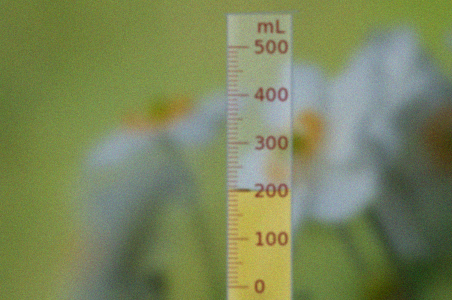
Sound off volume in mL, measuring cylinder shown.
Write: 200 mL
